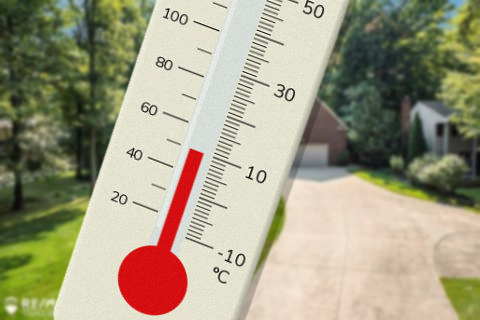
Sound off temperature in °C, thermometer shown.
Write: 10 °C
